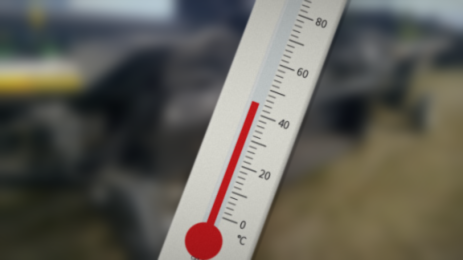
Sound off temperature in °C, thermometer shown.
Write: 44 °C
